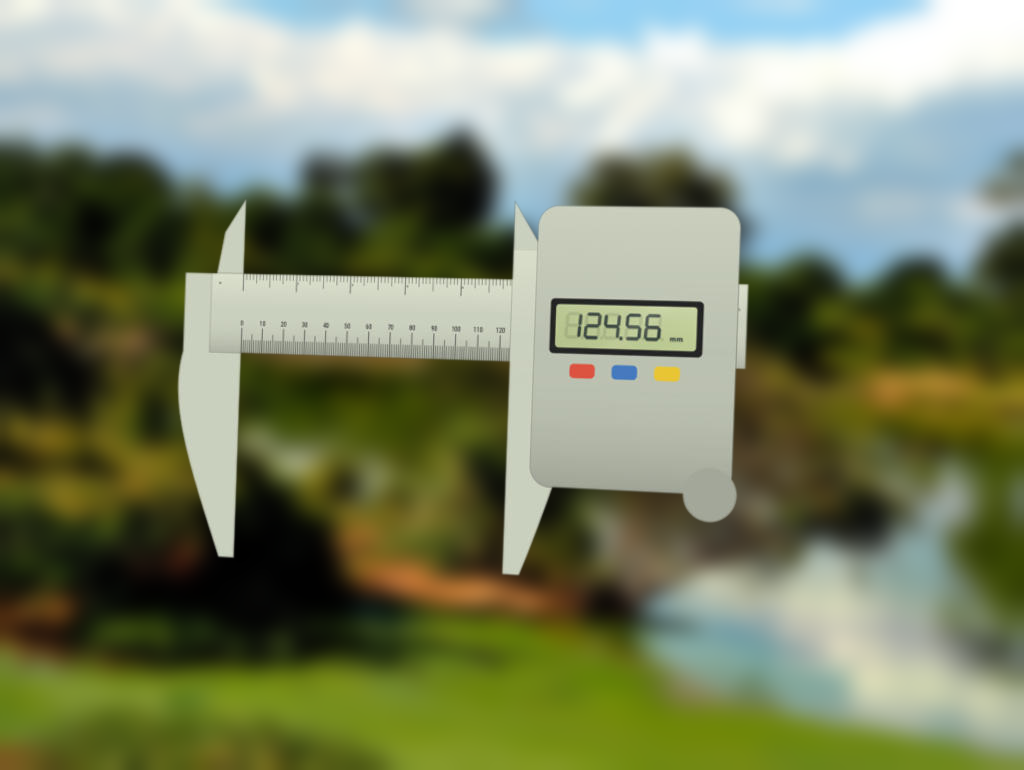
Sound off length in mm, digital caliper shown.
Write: 124.56 mm
